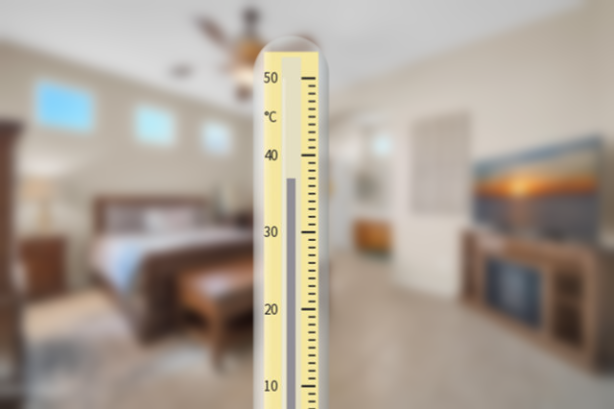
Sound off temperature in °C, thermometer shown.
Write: 37 °C
